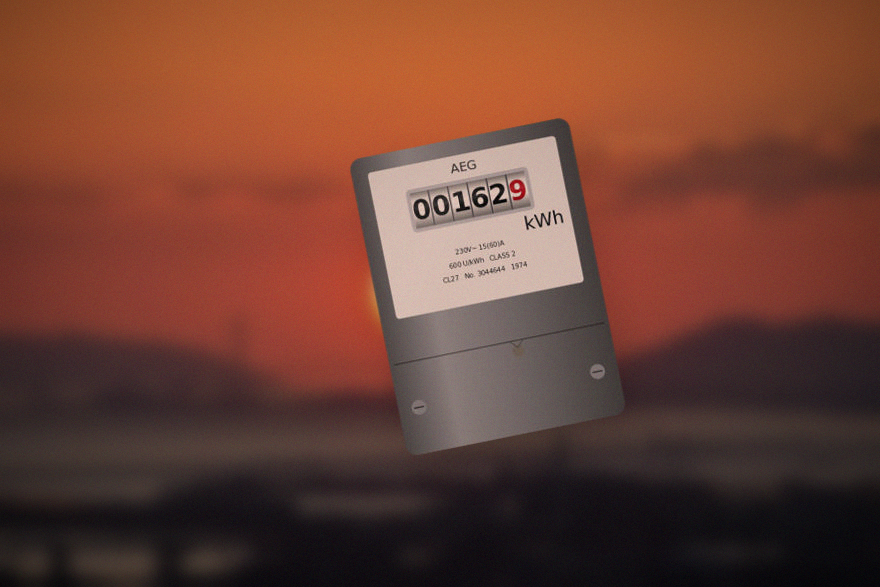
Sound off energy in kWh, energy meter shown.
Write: 162.9 kWh
